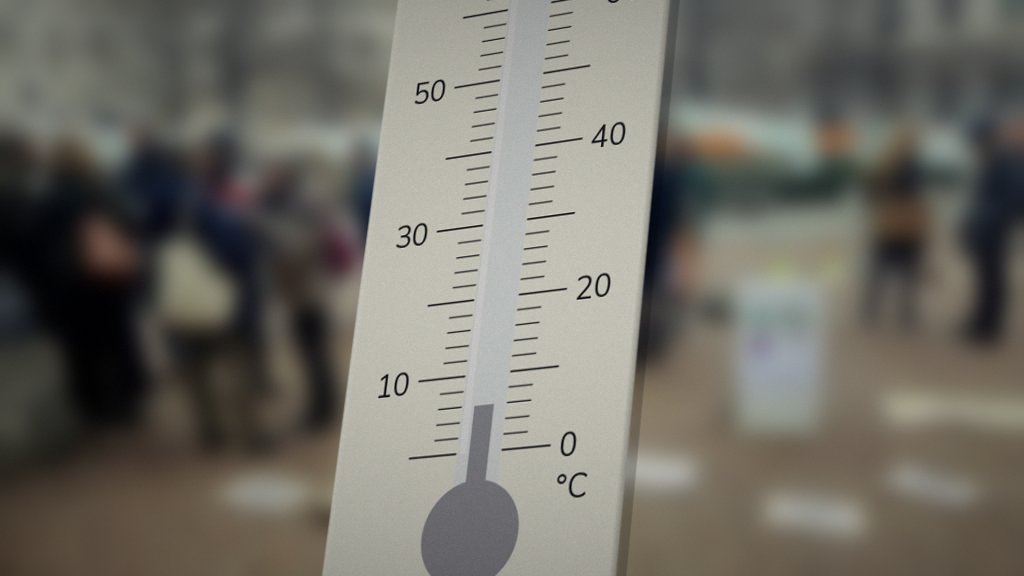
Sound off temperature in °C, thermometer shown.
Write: 6 °C
